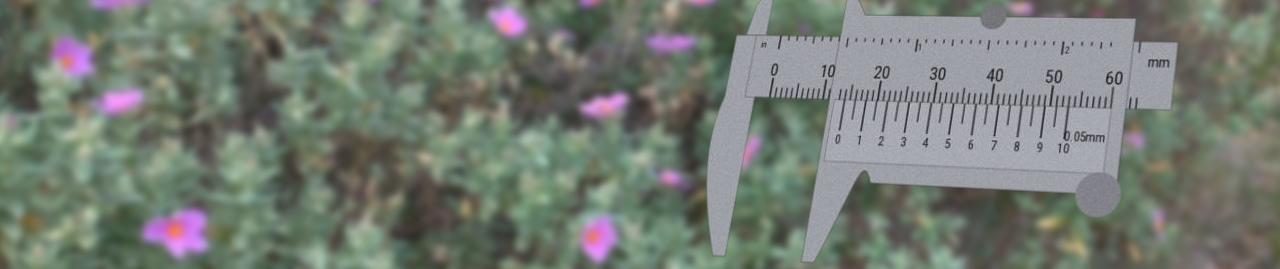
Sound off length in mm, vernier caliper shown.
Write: 14.0 mm
